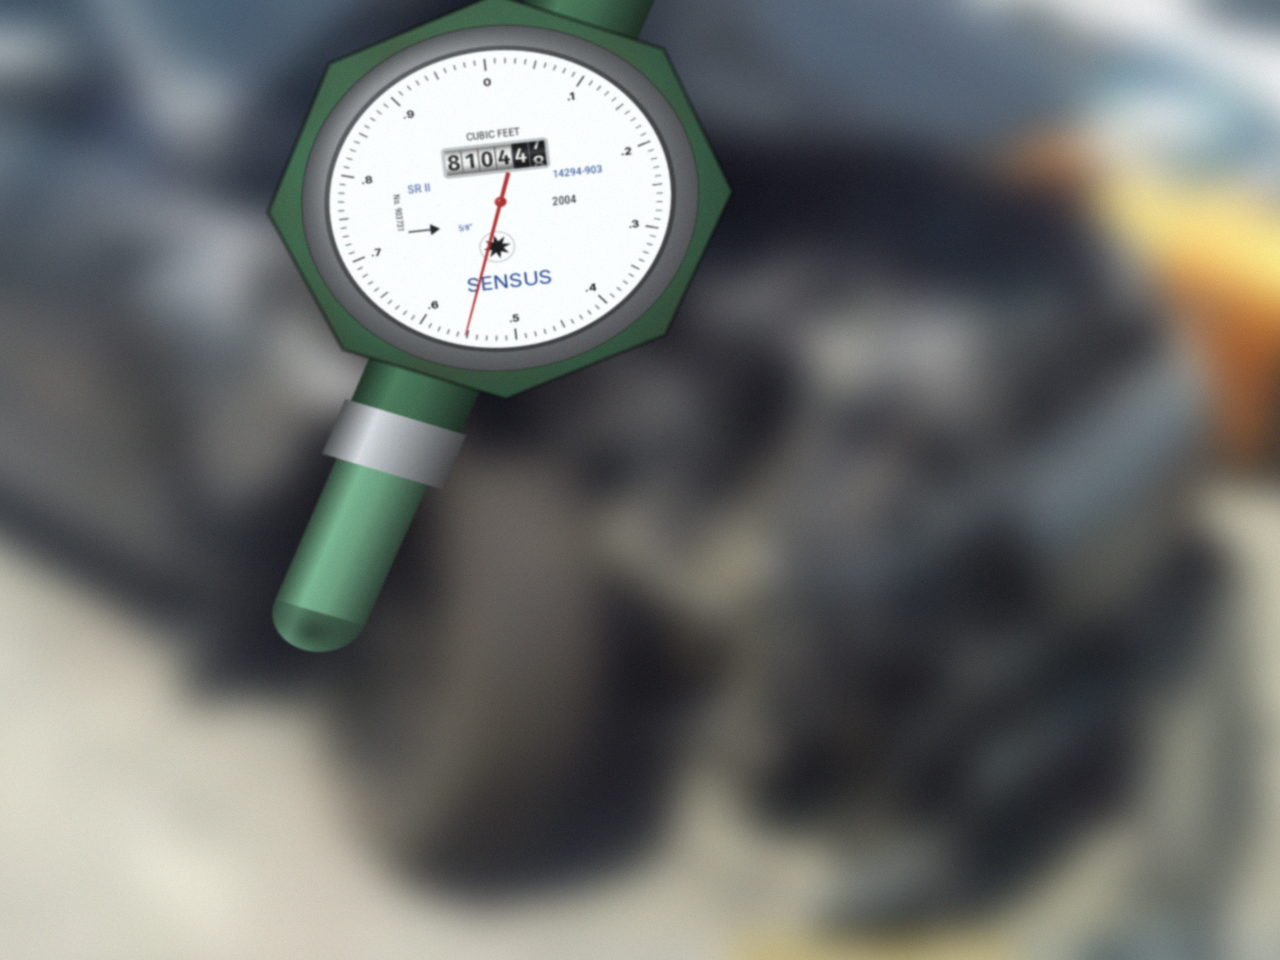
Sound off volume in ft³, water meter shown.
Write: 810447.55 ft³
